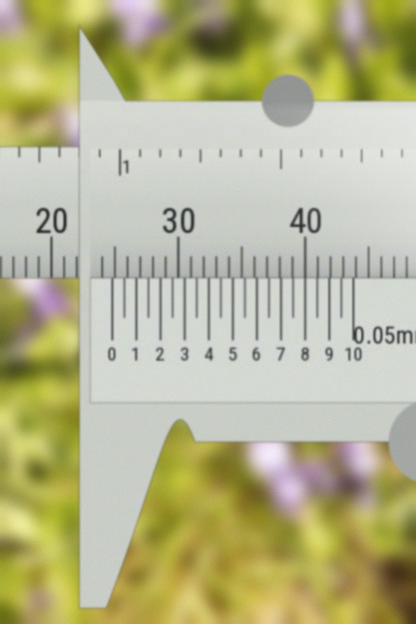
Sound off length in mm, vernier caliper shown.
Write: 24.8 mm
